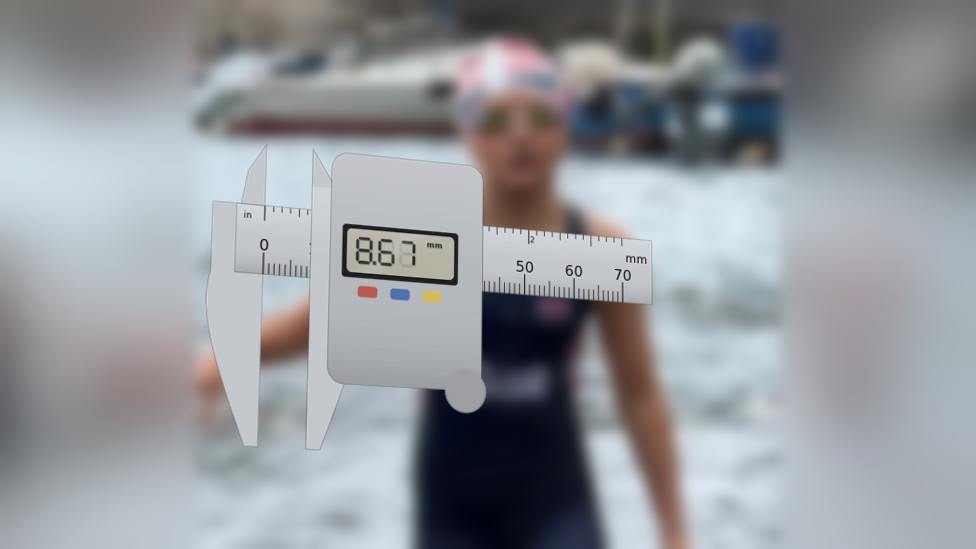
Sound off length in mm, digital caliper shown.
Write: 8.67 mm
